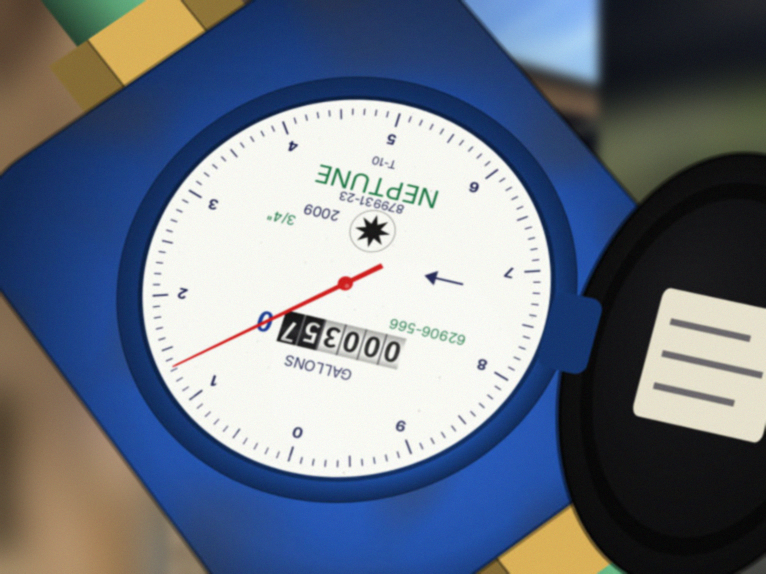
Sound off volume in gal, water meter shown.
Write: 3571.3 gal
